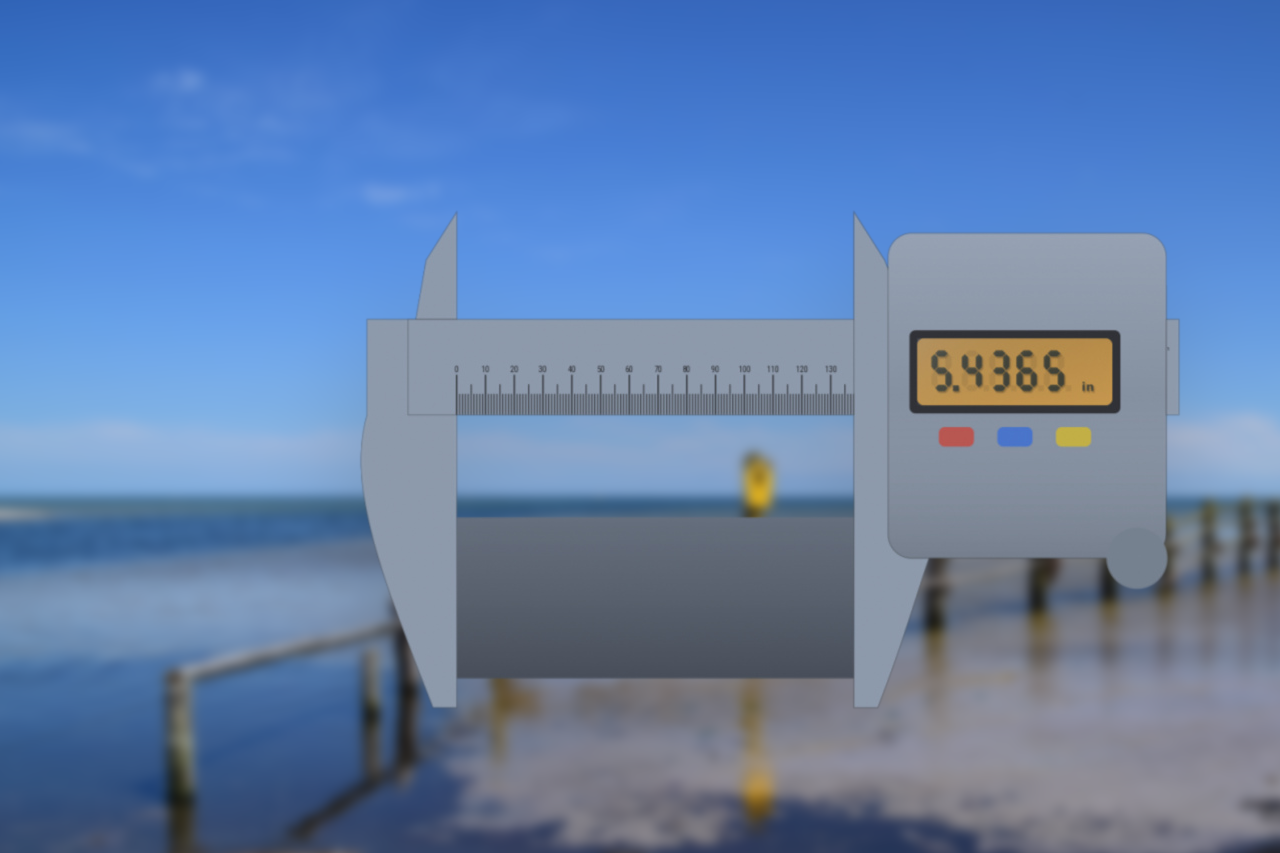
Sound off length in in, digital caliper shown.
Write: 5.4365 in
